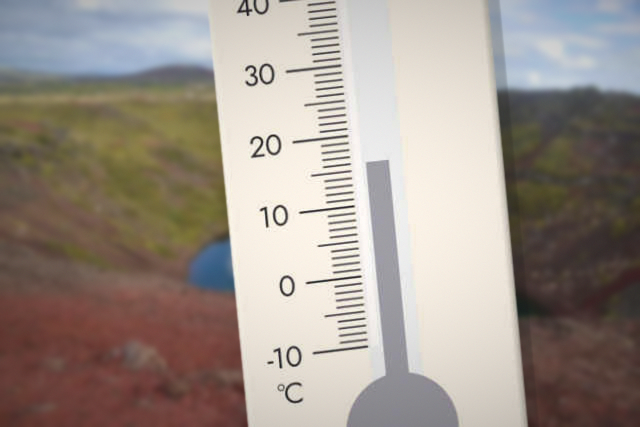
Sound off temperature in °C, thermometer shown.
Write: 16 °C
